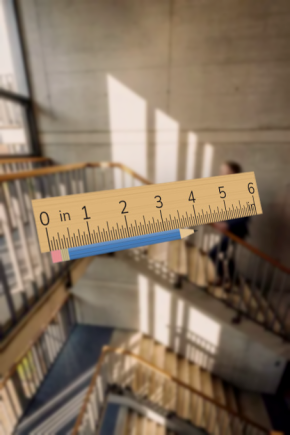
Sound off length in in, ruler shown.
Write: 4 in
